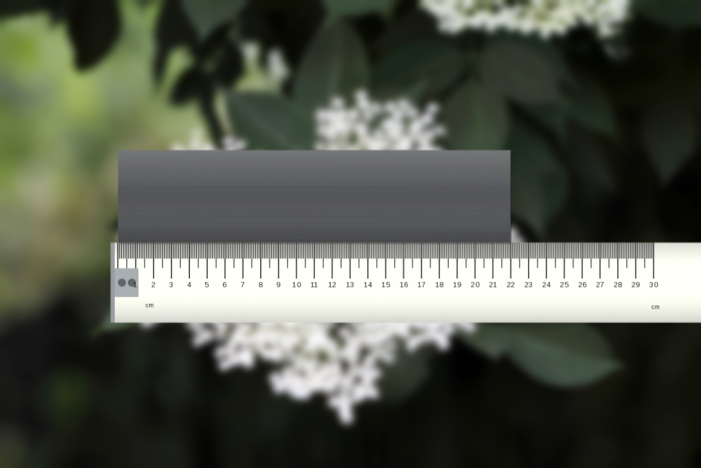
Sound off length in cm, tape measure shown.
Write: 22 cm
